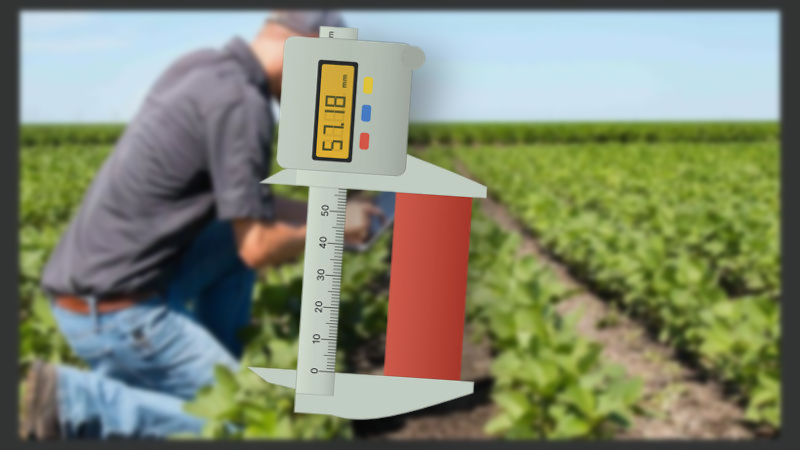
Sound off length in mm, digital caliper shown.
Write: 57.18 mm
